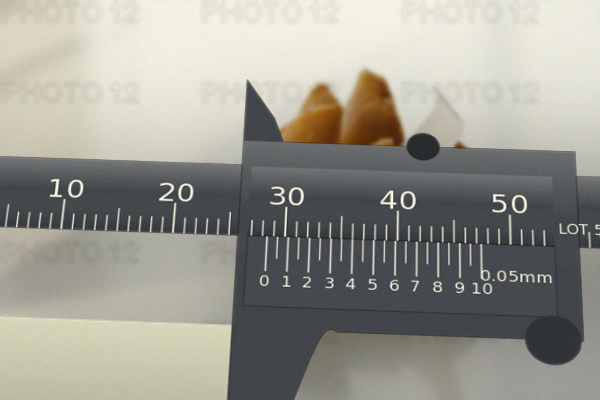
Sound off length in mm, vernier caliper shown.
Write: 28.4 mm
